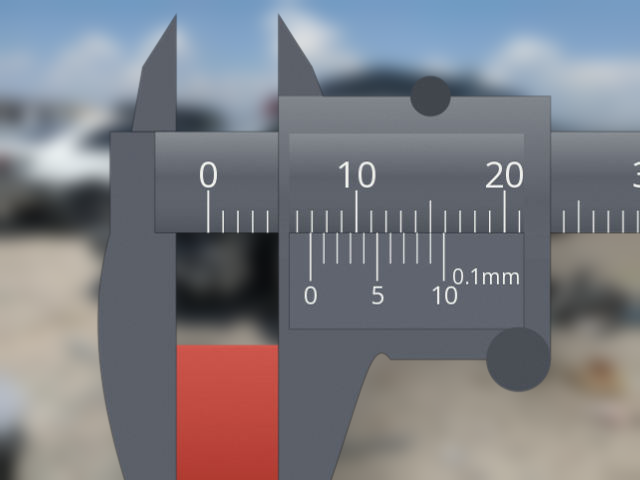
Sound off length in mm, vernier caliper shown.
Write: 6.9 mm
